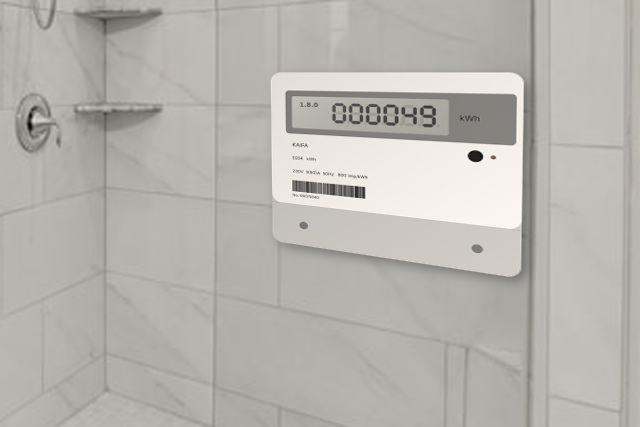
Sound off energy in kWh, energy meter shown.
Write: 49 kWh
